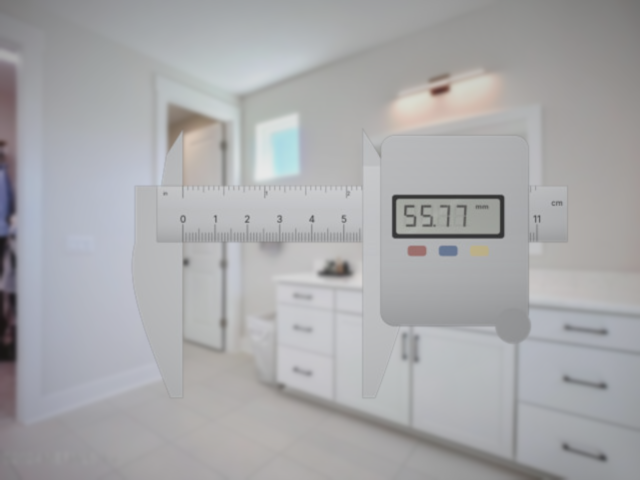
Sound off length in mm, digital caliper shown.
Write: 55.77 mm
